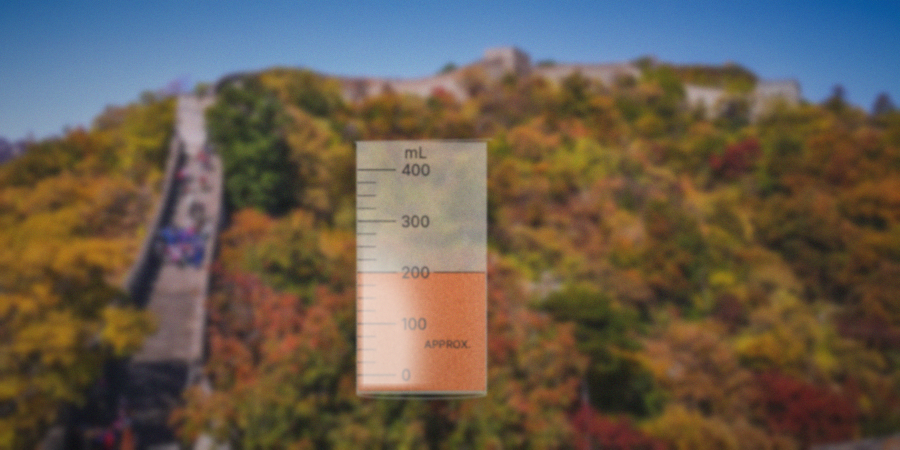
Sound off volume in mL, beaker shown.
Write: 200 mL
